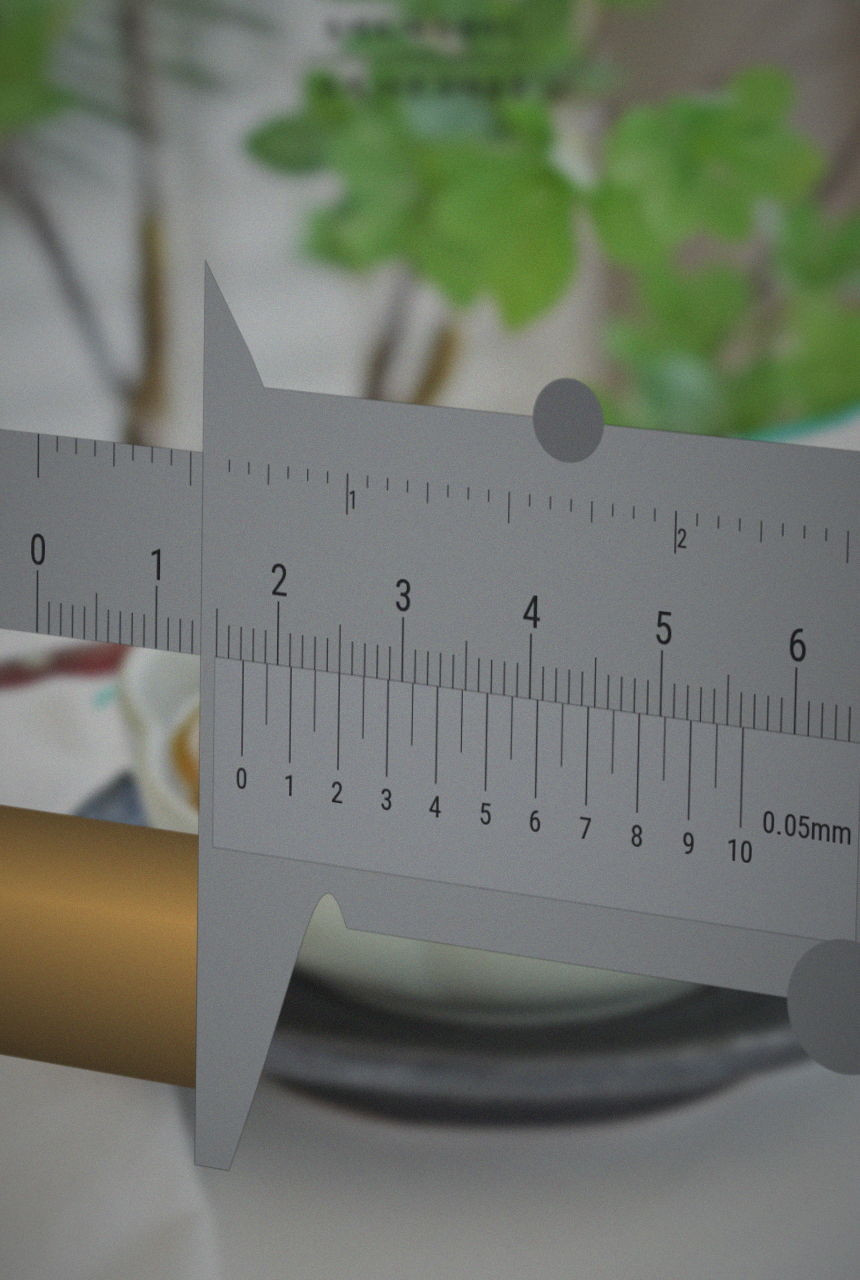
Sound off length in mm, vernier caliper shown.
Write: 17.2 mm
